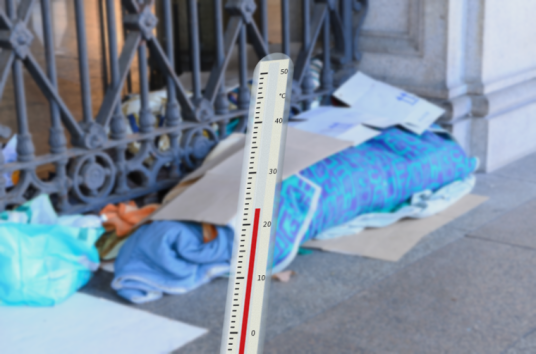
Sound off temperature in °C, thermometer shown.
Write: 23 °C
